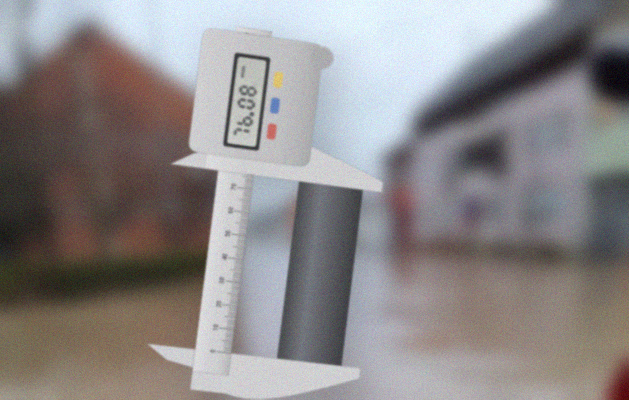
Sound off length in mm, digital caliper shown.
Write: 76.08 mm
